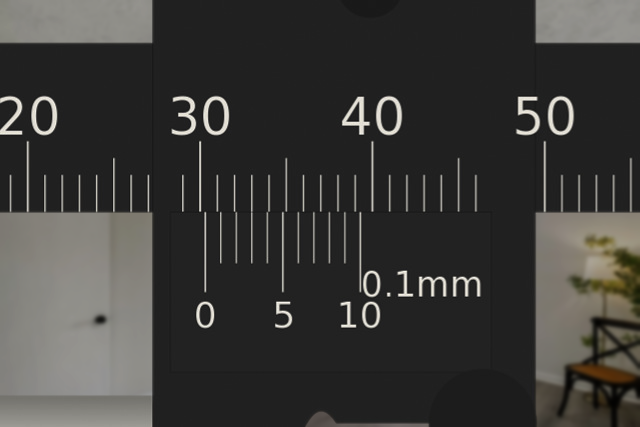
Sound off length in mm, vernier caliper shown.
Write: 30.3 mm
